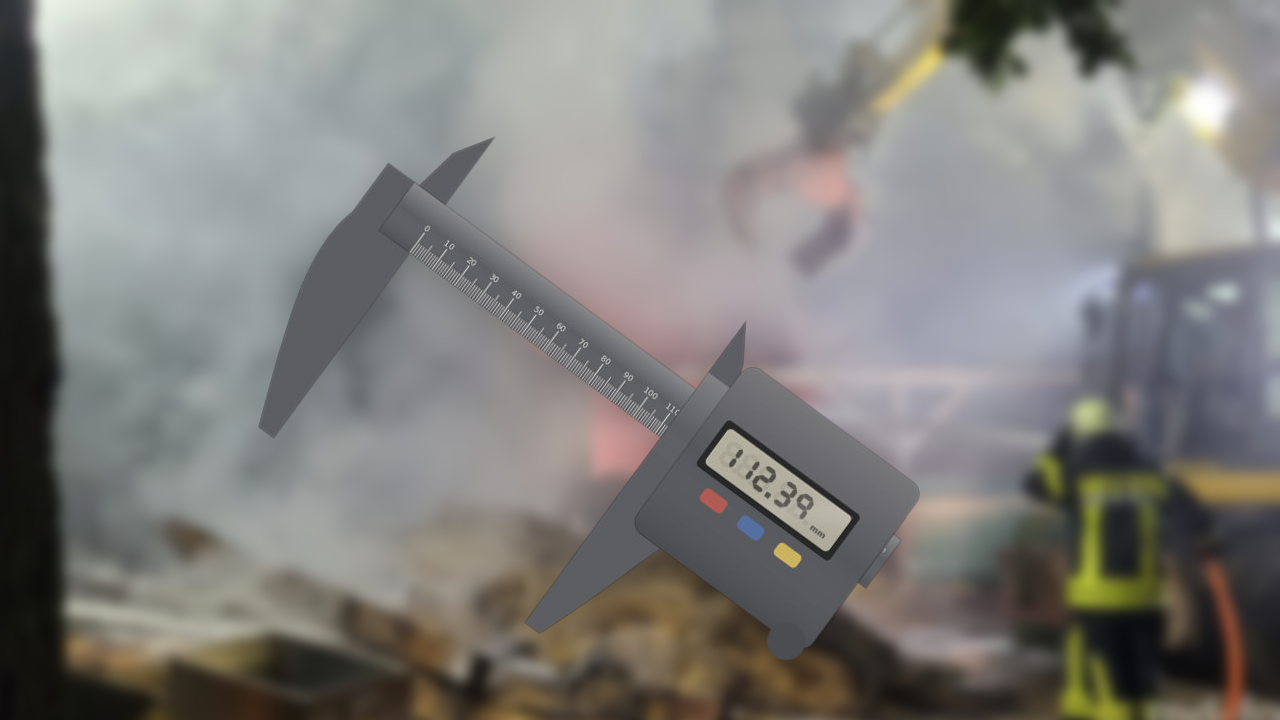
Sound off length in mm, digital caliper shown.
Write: 112.39 mm
